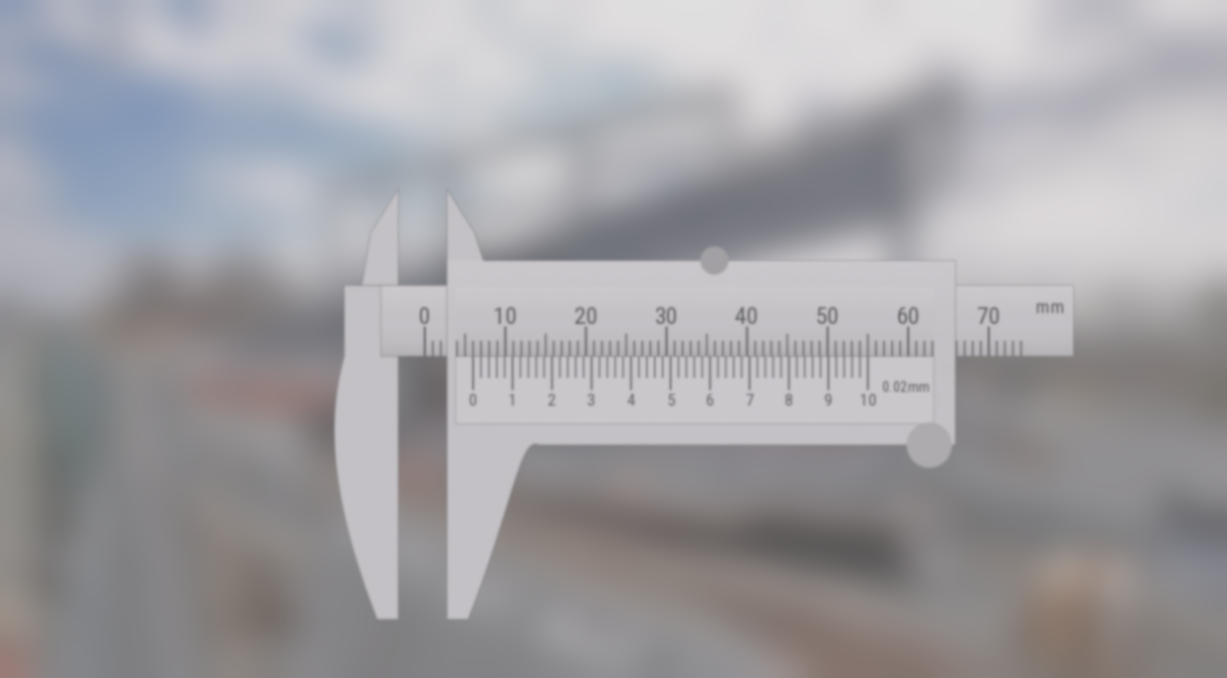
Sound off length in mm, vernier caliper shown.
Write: 6.0 mm
